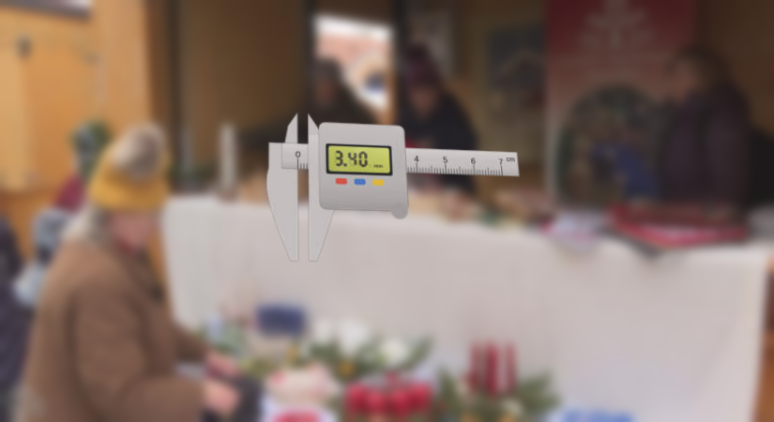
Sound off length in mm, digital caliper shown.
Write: 3.40 mm
